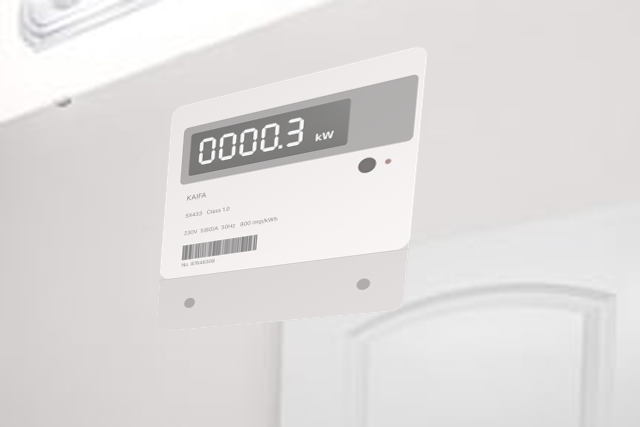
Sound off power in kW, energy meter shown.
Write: 0.3 kW
